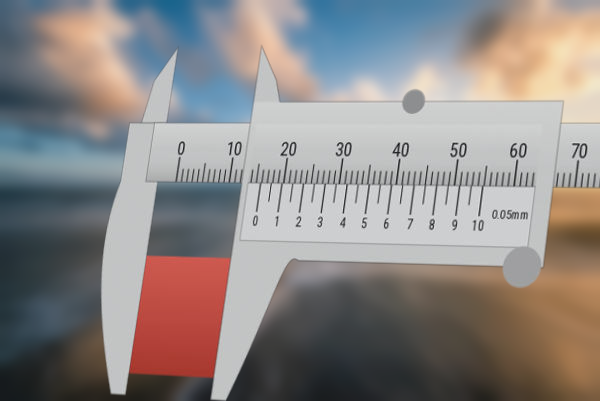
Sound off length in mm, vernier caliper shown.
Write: 15.8 mm
